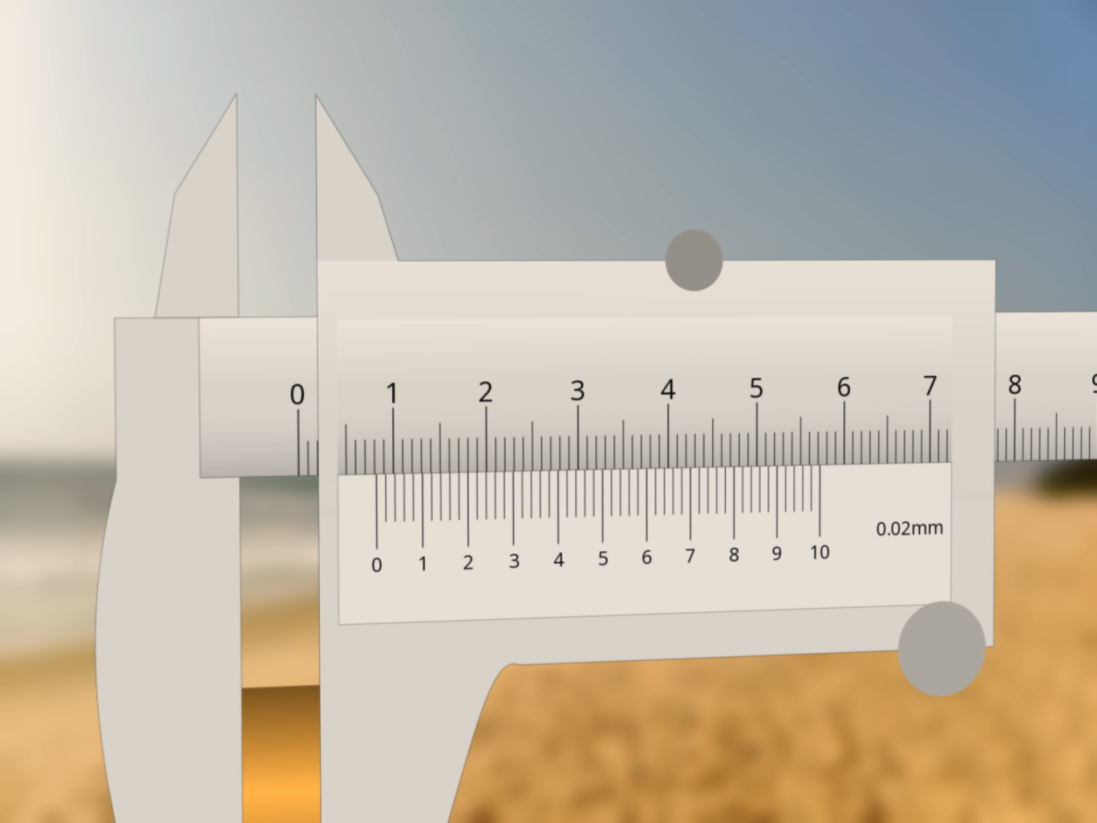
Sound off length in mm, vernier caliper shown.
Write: 8.2 mm
